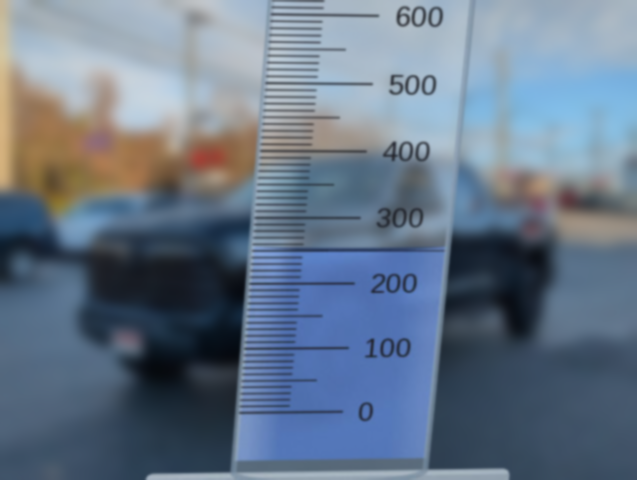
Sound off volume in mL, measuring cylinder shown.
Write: 250 mL
